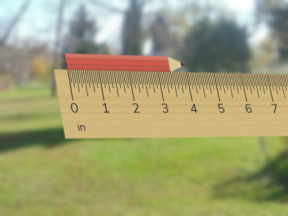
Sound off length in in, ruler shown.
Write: 4 in
